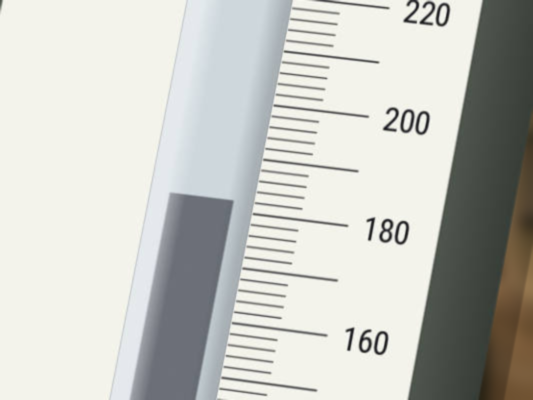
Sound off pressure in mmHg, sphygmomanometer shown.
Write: 182 mmHg
